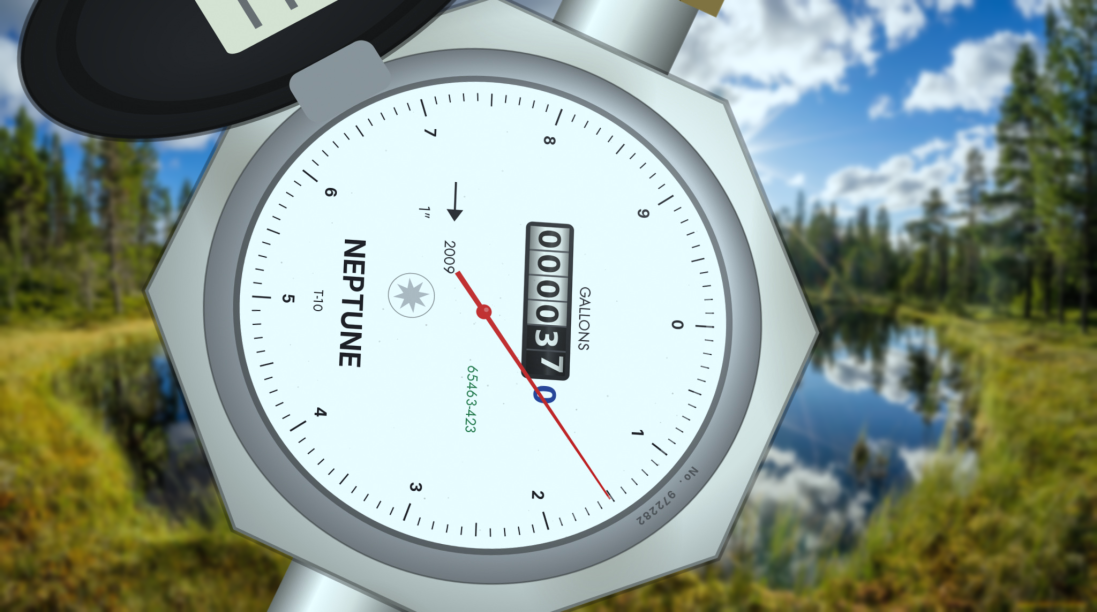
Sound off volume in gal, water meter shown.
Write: 371.5 gal
